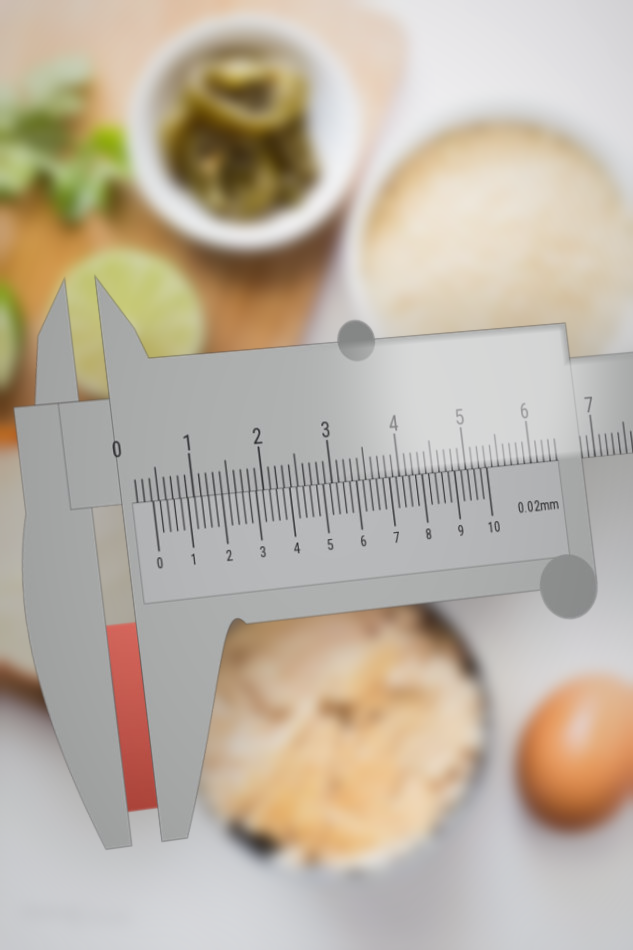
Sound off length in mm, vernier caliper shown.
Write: 4.2 mm
